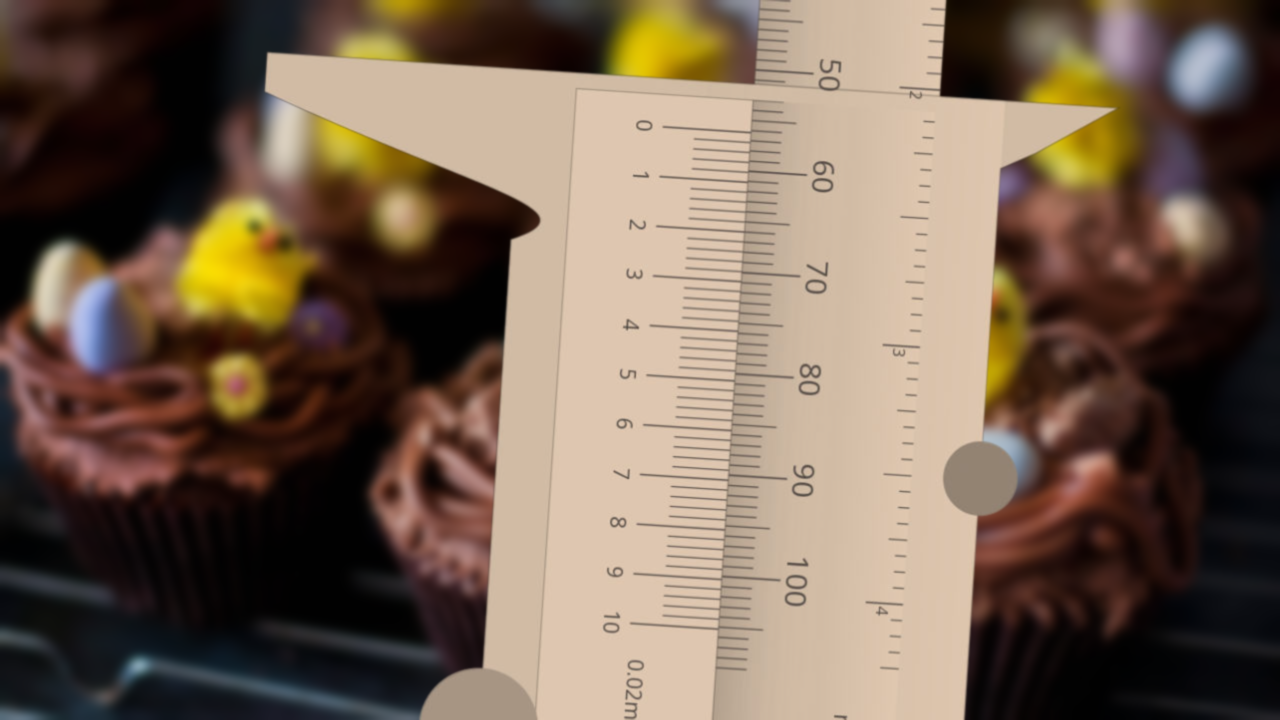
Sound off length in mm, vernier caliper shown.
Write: 56.2 mm
